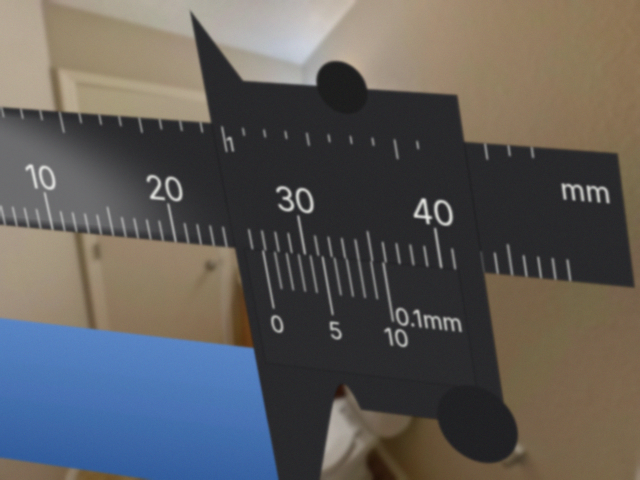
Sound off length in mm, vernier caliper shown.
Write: 26.8 mm
